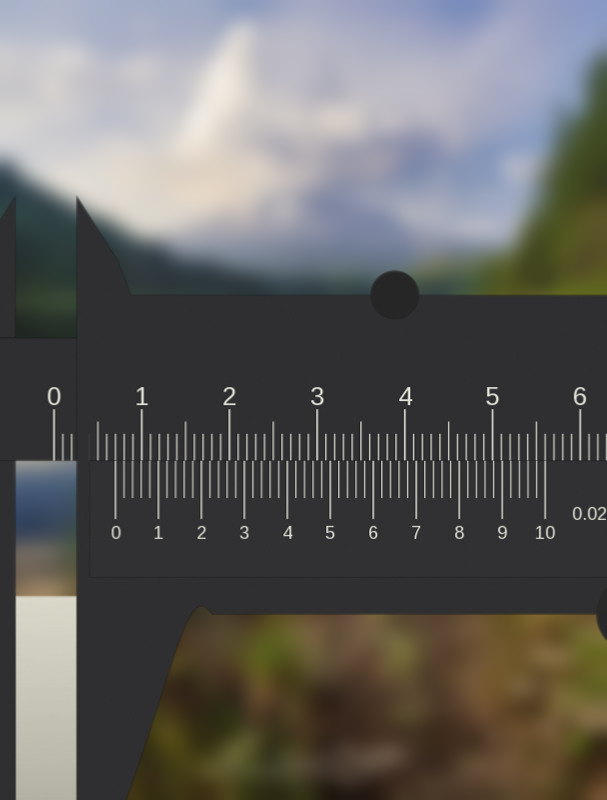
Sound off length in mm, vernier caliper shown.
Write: 7.0 mm
